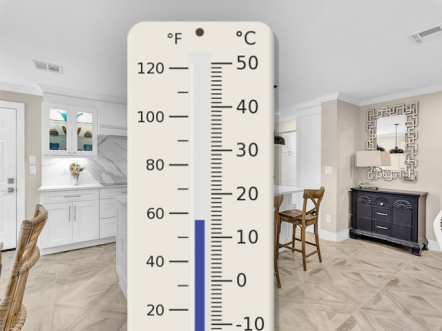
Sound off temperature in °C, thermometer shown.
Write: 14 °C
